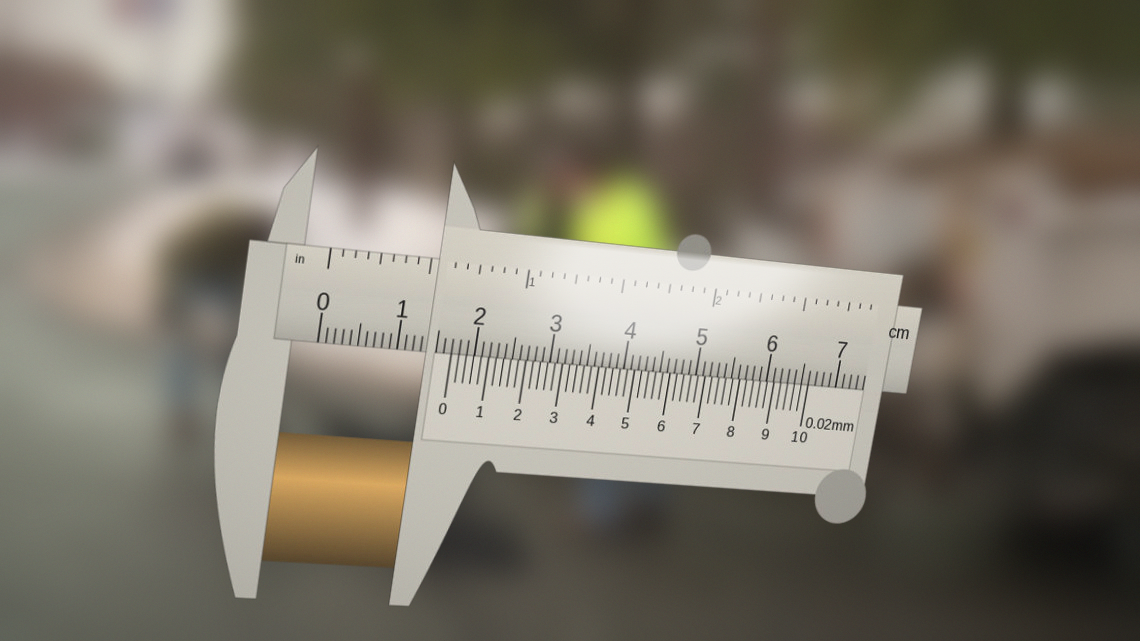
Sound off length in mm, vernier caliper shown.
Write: 17.0 mm
